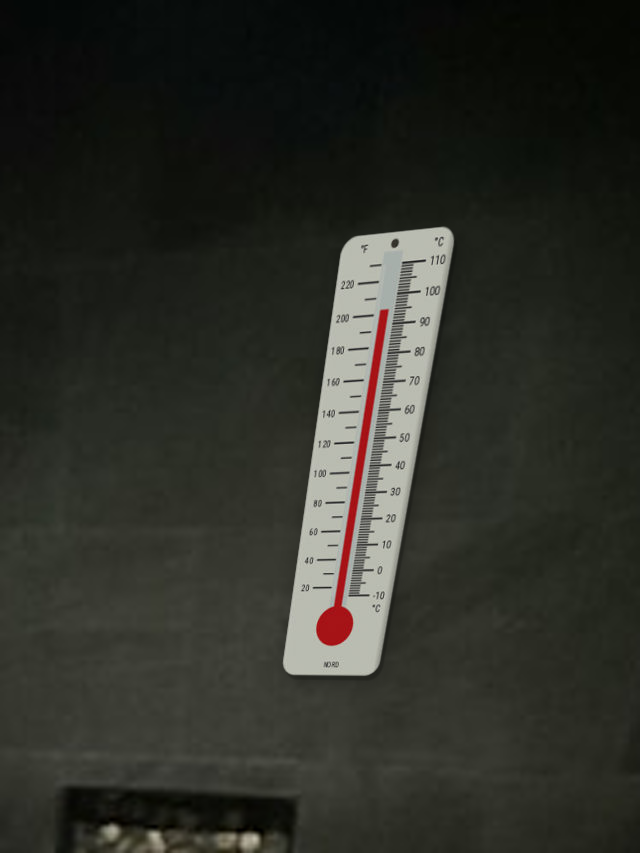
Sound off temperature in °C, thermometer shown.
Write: 95 °C
